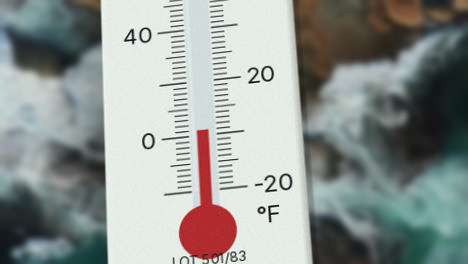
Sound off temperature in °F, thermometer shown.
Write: 2 °F
